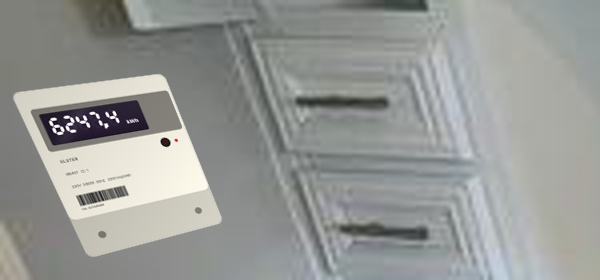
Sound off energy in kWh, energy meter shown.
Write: 6247.4 kWh
